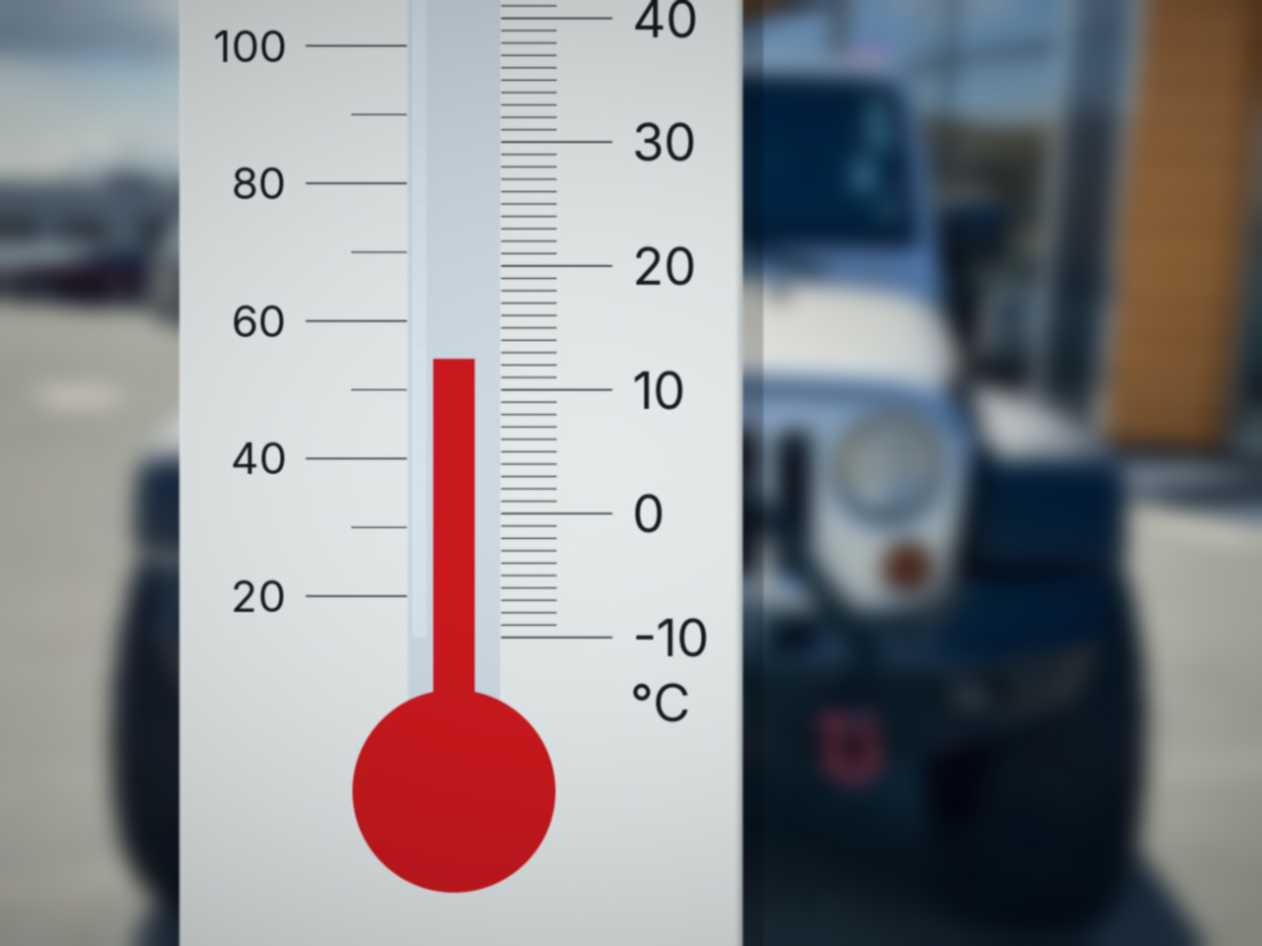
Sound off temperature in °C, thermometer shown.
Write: 12.5 °C
